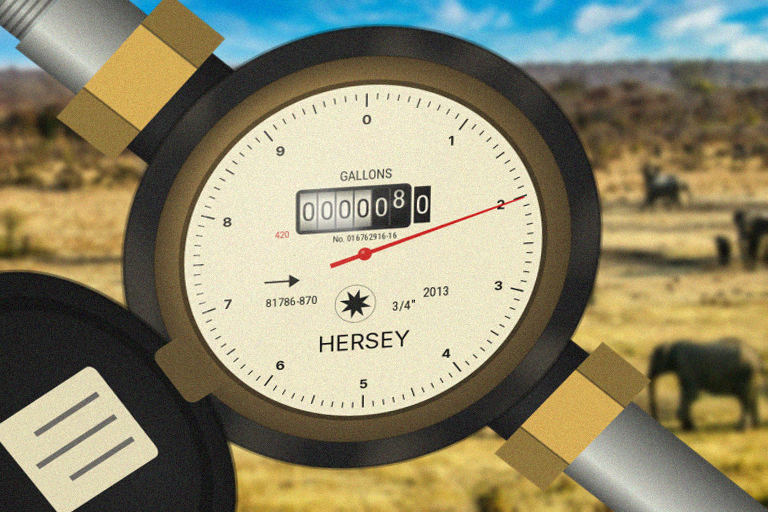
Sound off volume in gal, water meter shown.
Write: 82.0 gal
